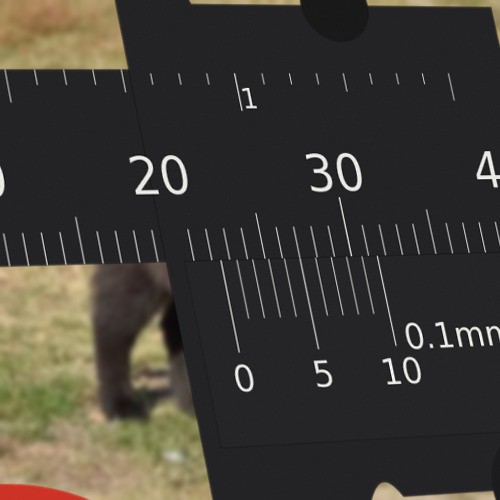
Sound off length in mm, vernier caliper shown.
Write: 22.5 mm
